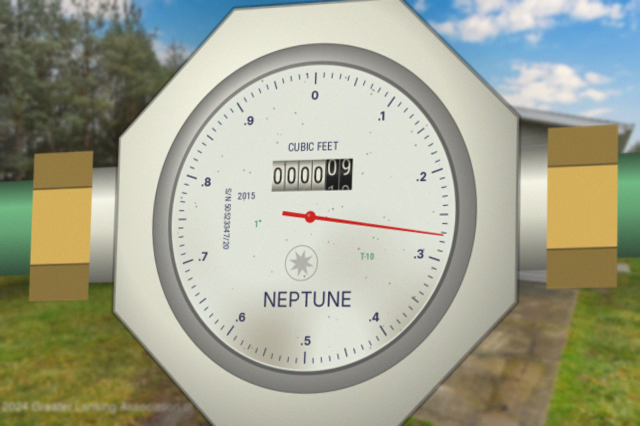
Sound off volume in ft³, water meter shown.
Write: 9.27 ft³
